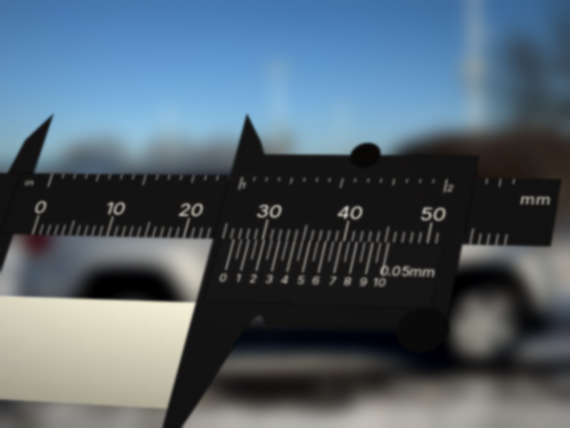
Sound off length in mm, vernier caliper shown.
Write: 26.4 mm
